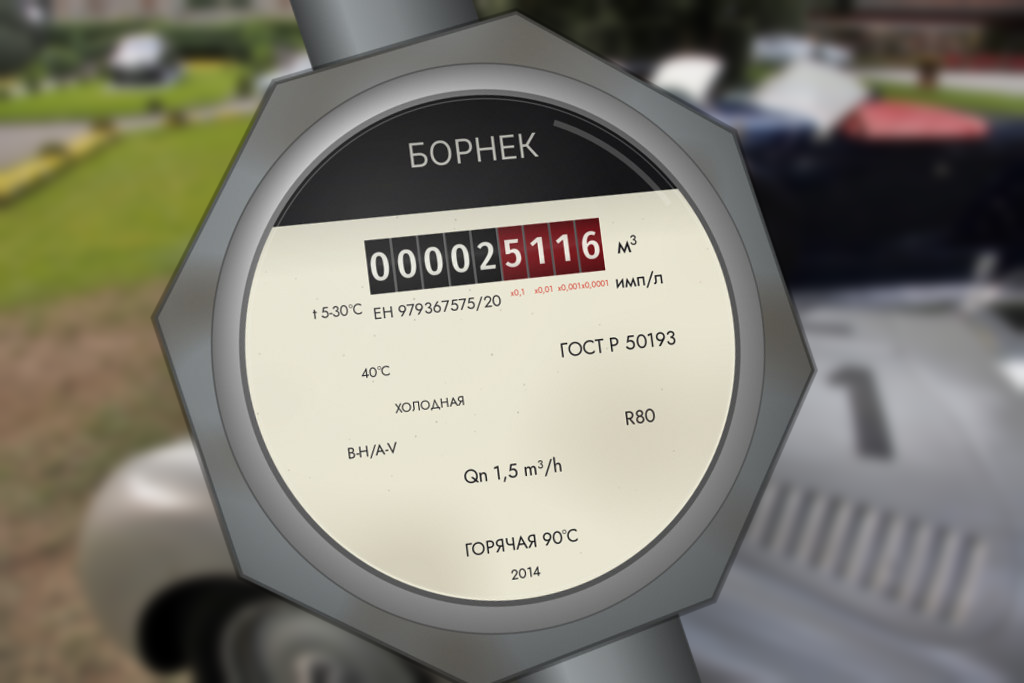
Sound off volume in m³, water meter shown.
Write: 2.5116 m³
